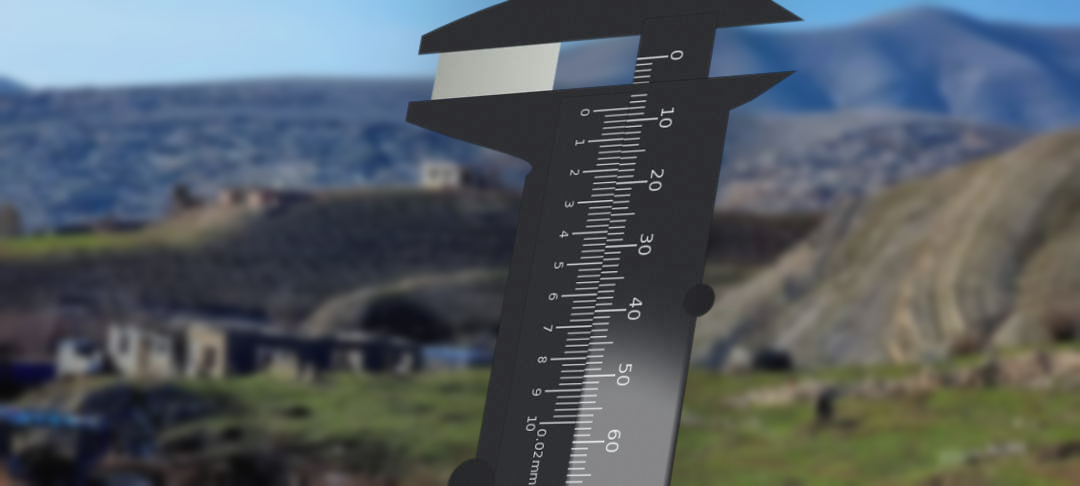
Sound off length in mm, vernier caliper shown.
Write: 8.0 mm
